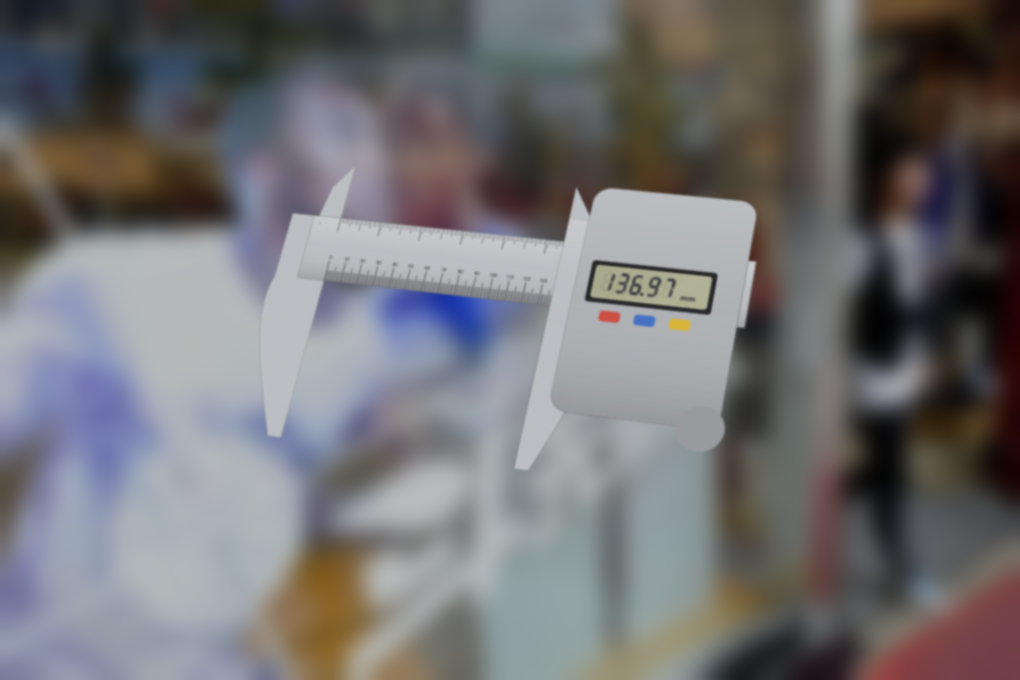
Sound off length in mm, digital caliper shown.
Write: 136.97 mm
